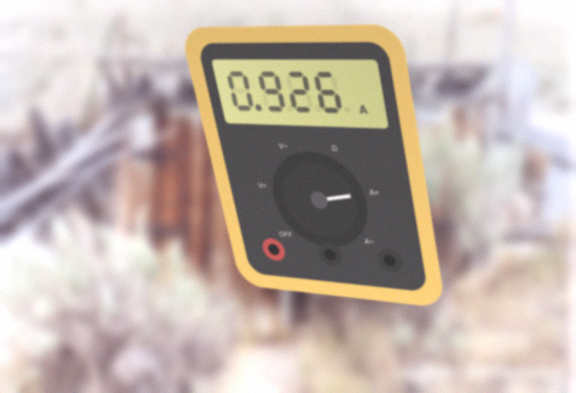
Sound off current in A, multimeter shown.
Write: 0.926 A
